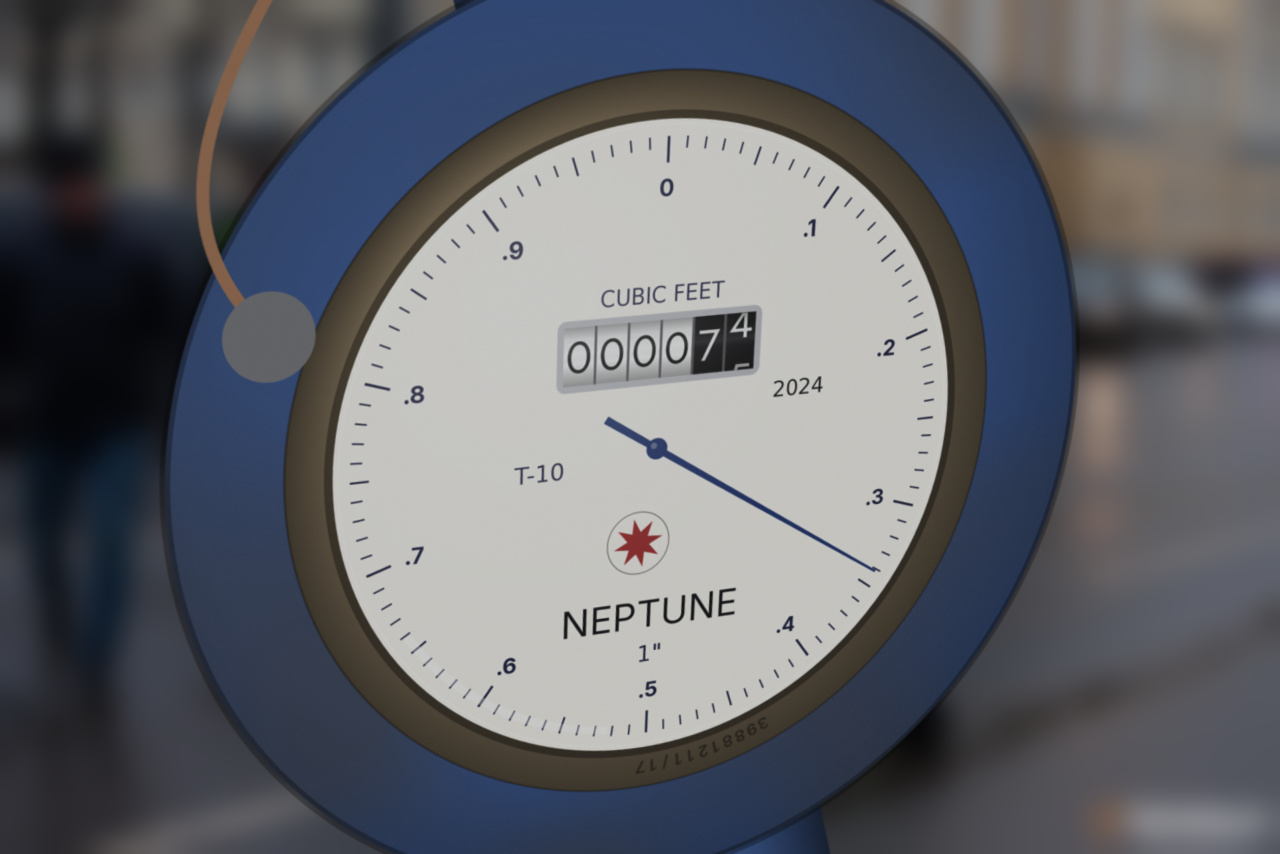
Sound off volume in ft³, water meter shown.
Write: 74.34 ft³
